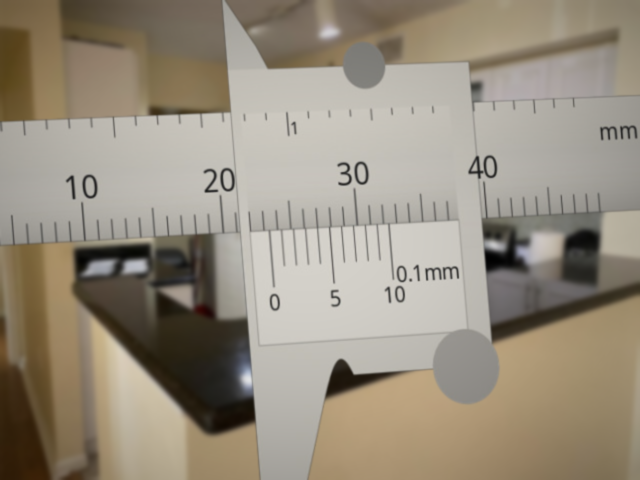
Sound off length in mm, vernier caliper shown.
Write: 23.4 mm
